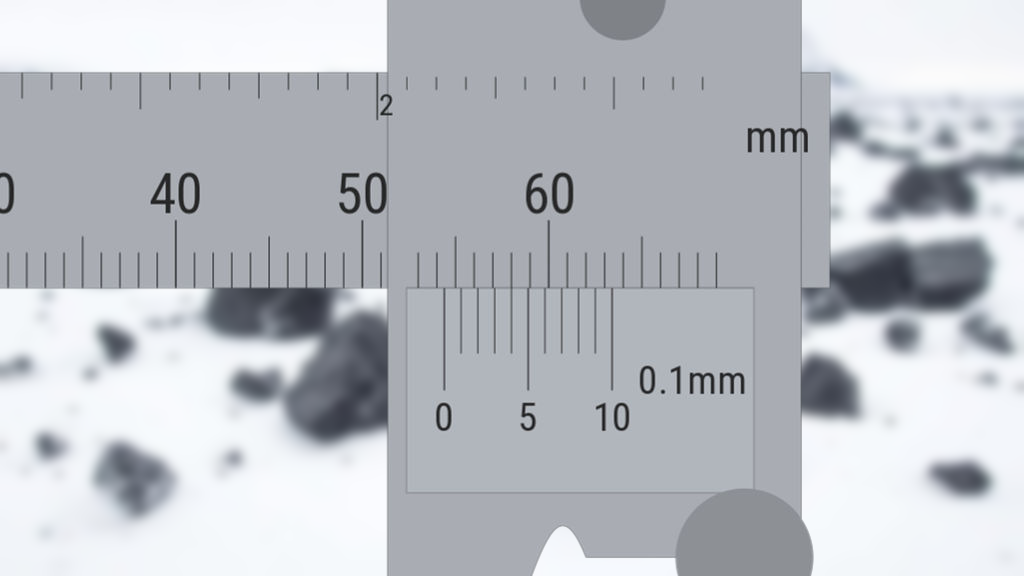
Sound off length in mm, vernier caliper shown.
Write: 54.4 mm
